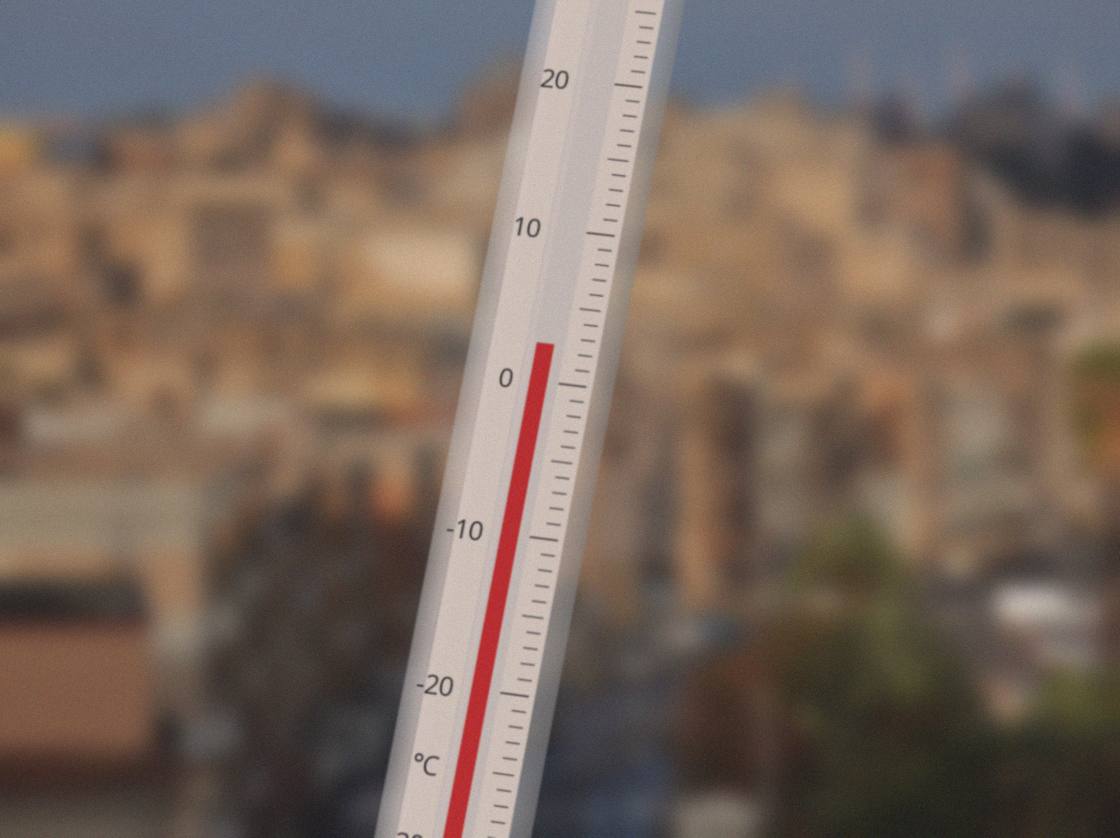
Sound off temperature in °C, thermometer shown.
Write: 2.5 °C
